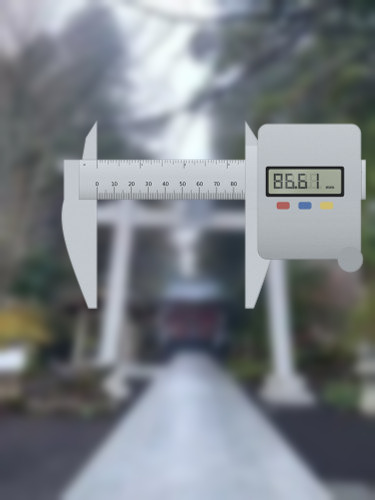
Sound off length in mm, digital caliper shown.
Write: 86.61 mm
